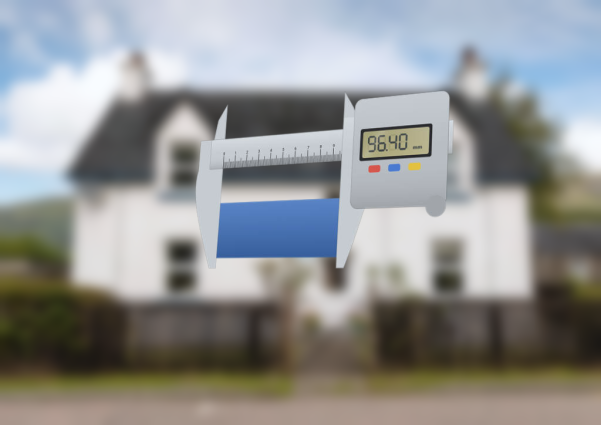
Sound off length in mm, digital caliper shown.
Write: 96.40 mm
